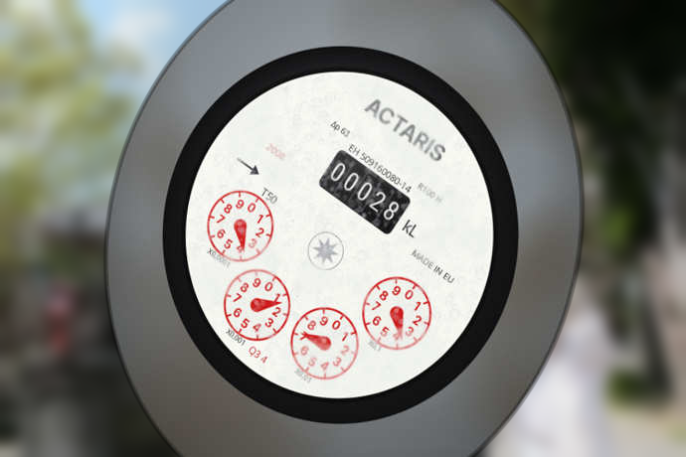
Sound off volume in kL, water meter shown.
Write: 28.3713 kL
